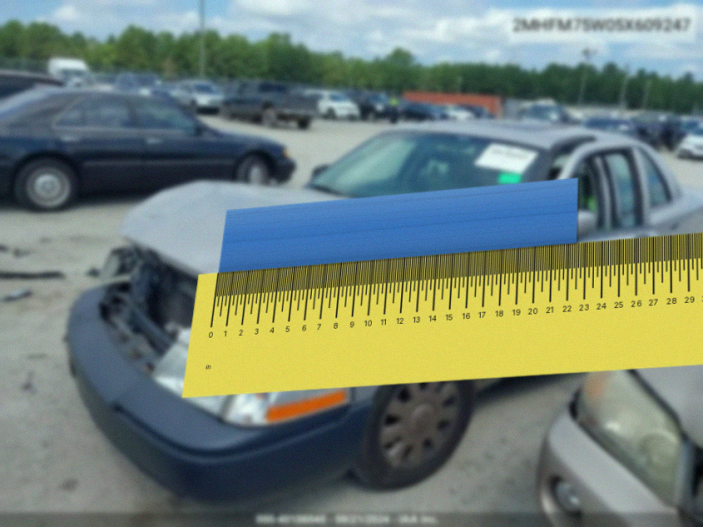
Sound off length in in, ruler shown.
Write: 22.5 in
